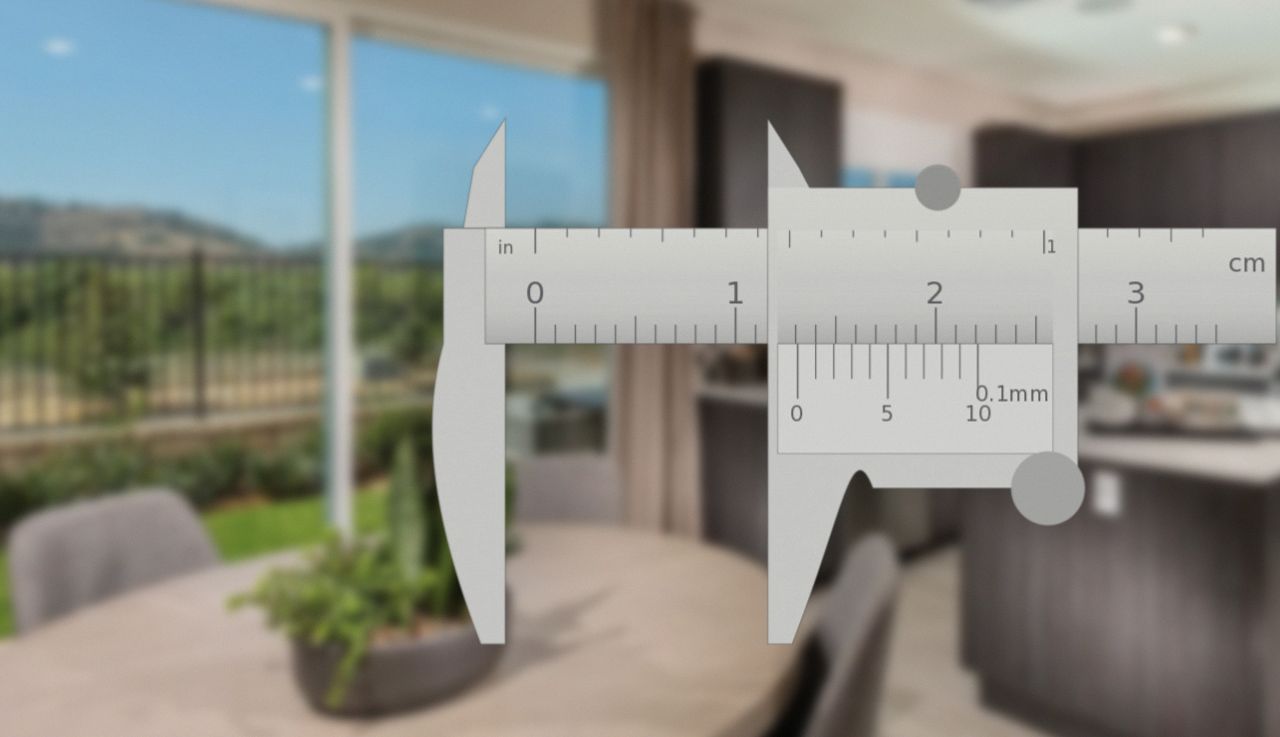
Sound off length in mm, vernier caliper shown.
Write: 13.1 mm
